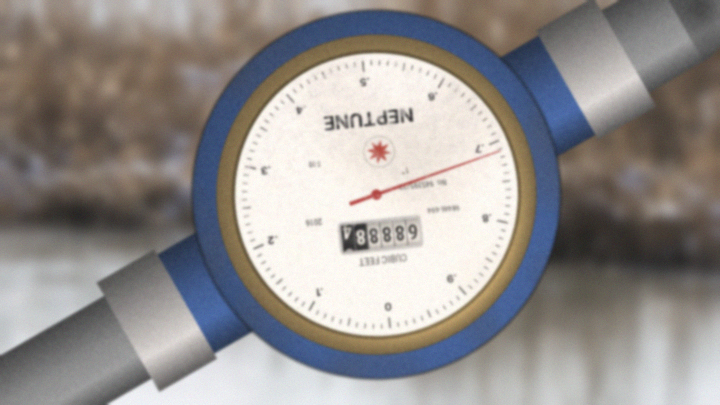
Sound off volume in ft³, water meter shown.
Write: 688883.71 ft³
